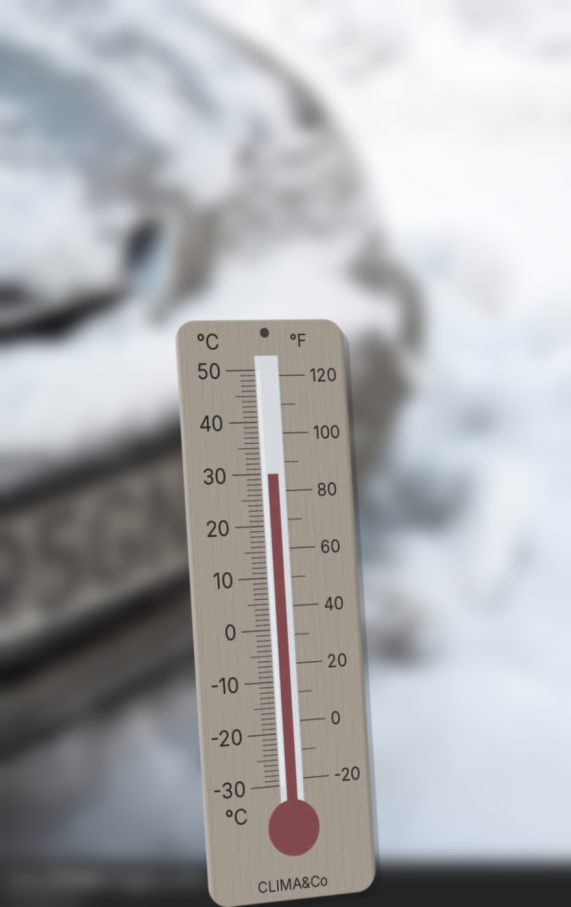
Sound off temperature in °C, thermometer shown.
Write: 30 °C
